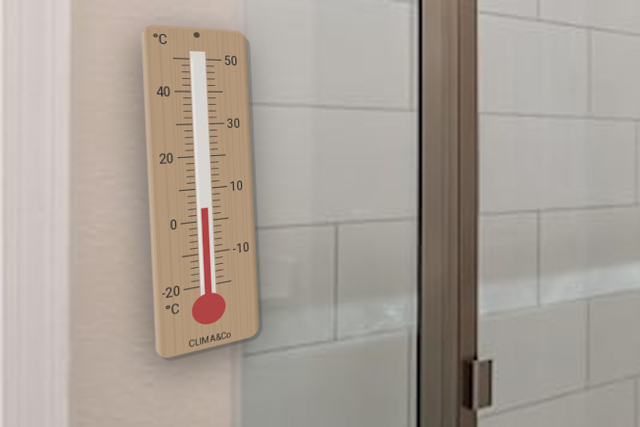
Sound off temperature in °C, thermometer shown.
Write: 4 °C
